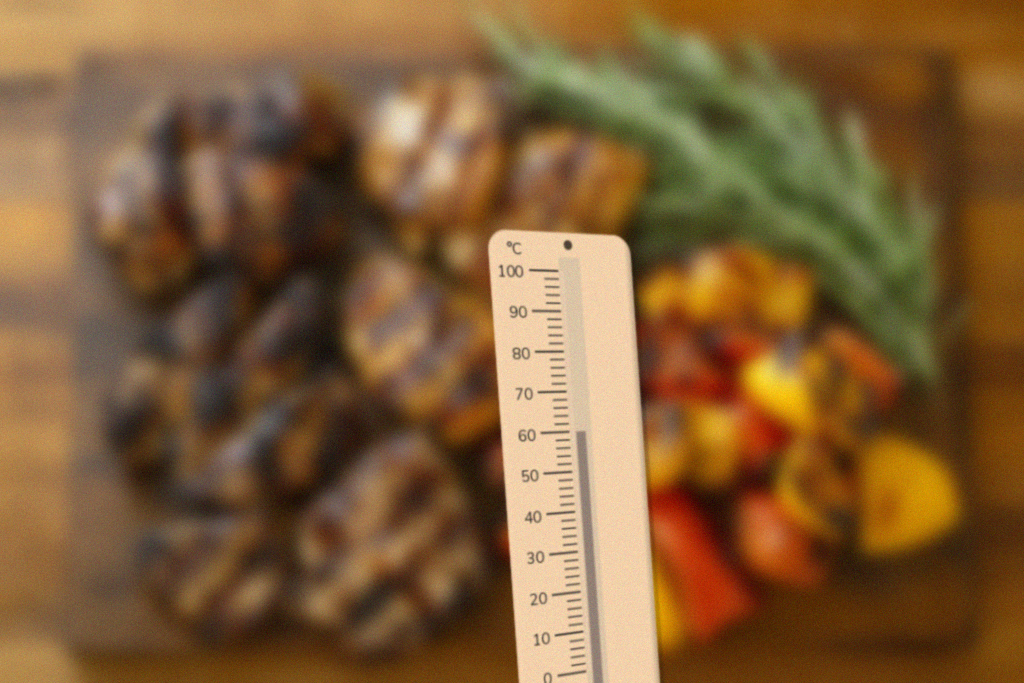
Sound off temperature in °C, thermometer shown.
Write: 60 °C
